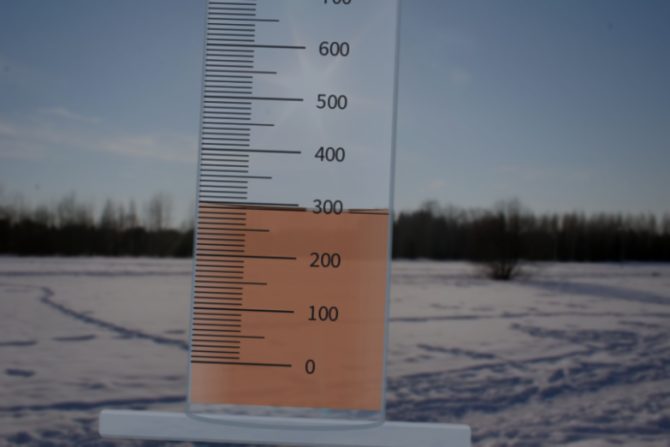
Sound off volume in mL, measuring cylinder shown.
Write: 290 mL
